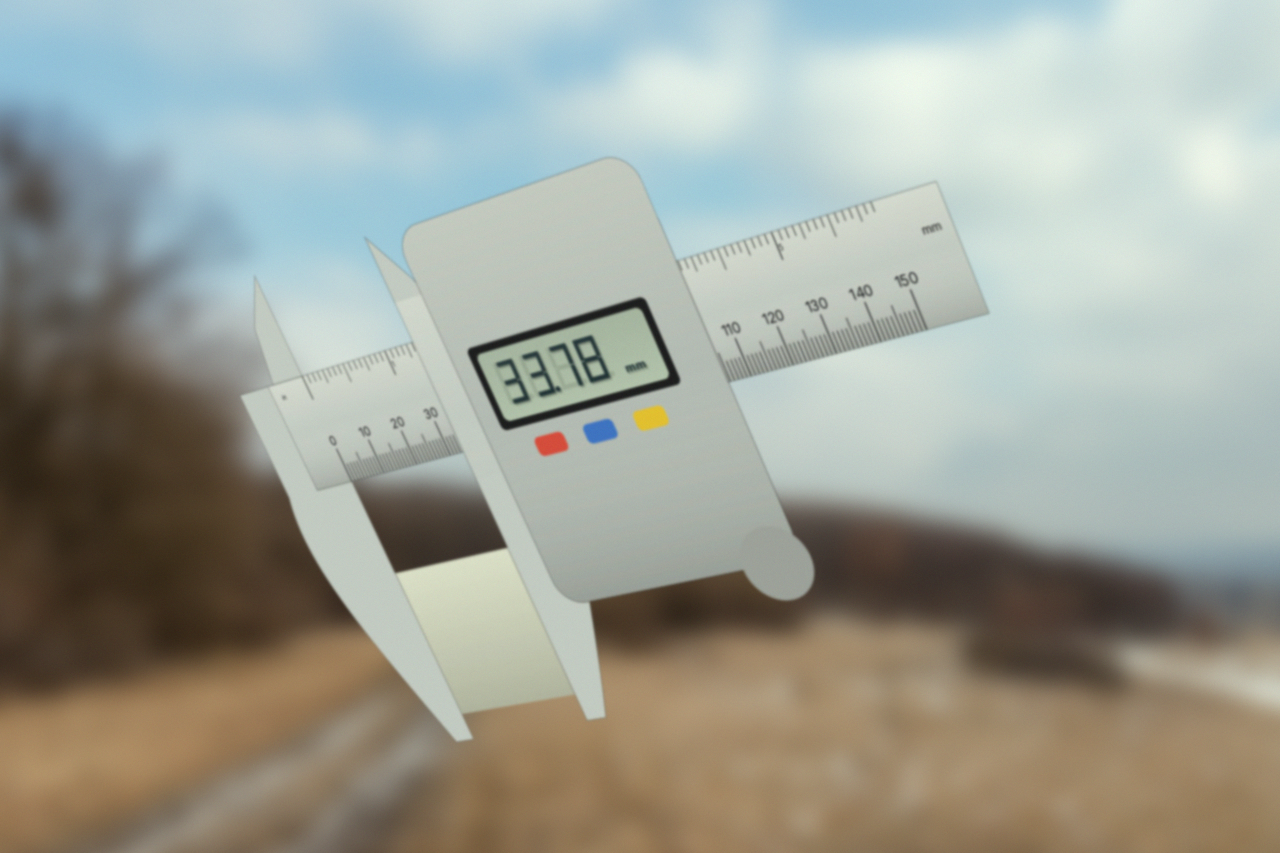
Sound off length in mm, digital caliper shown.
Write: 33.78 mm
